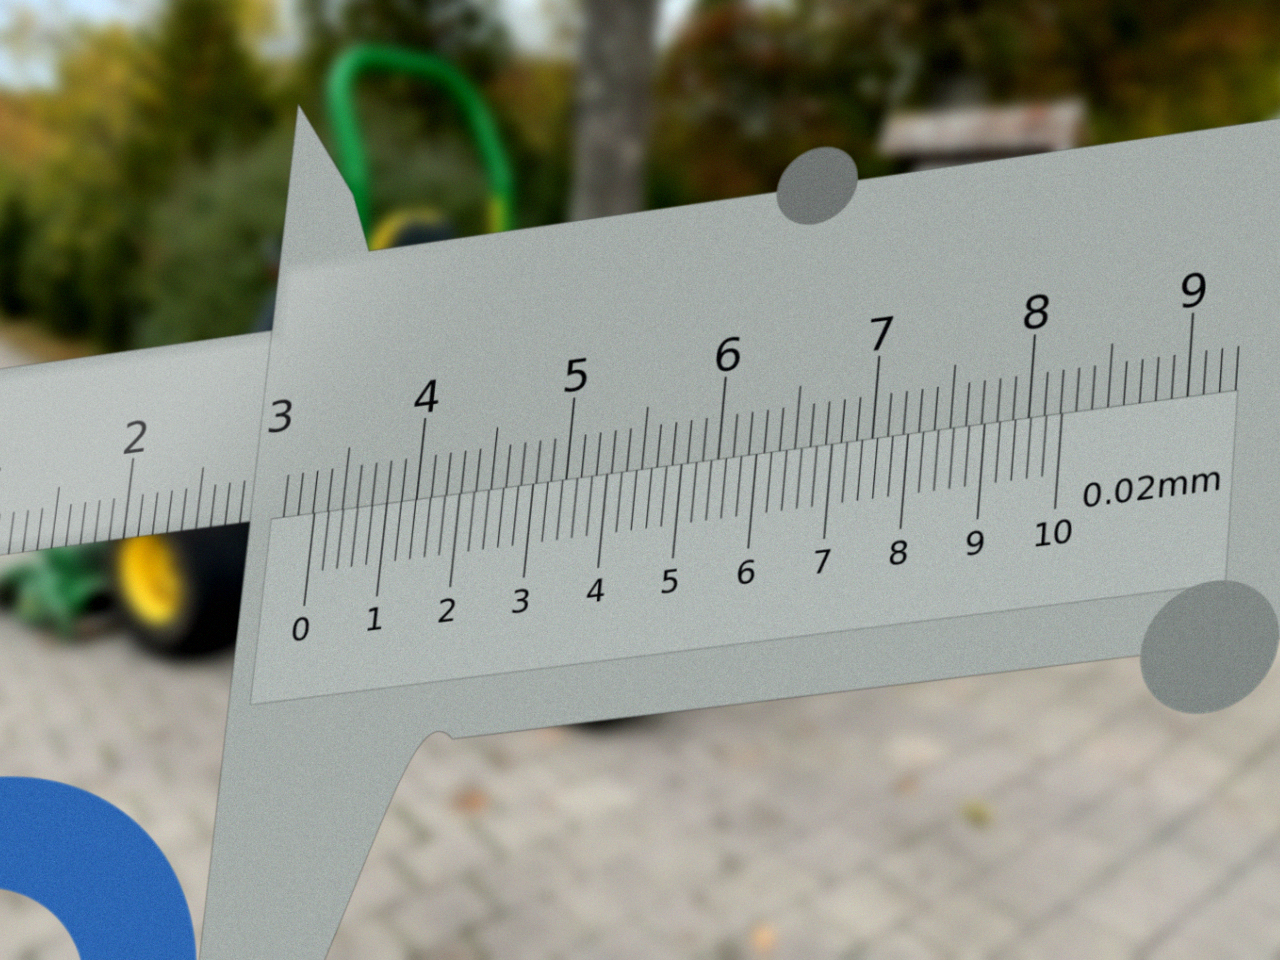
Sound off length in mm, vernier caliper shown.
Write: 33.1 mm
